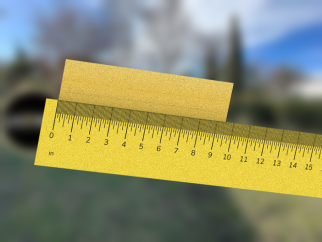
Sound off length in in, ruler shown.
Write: 9.5 in
